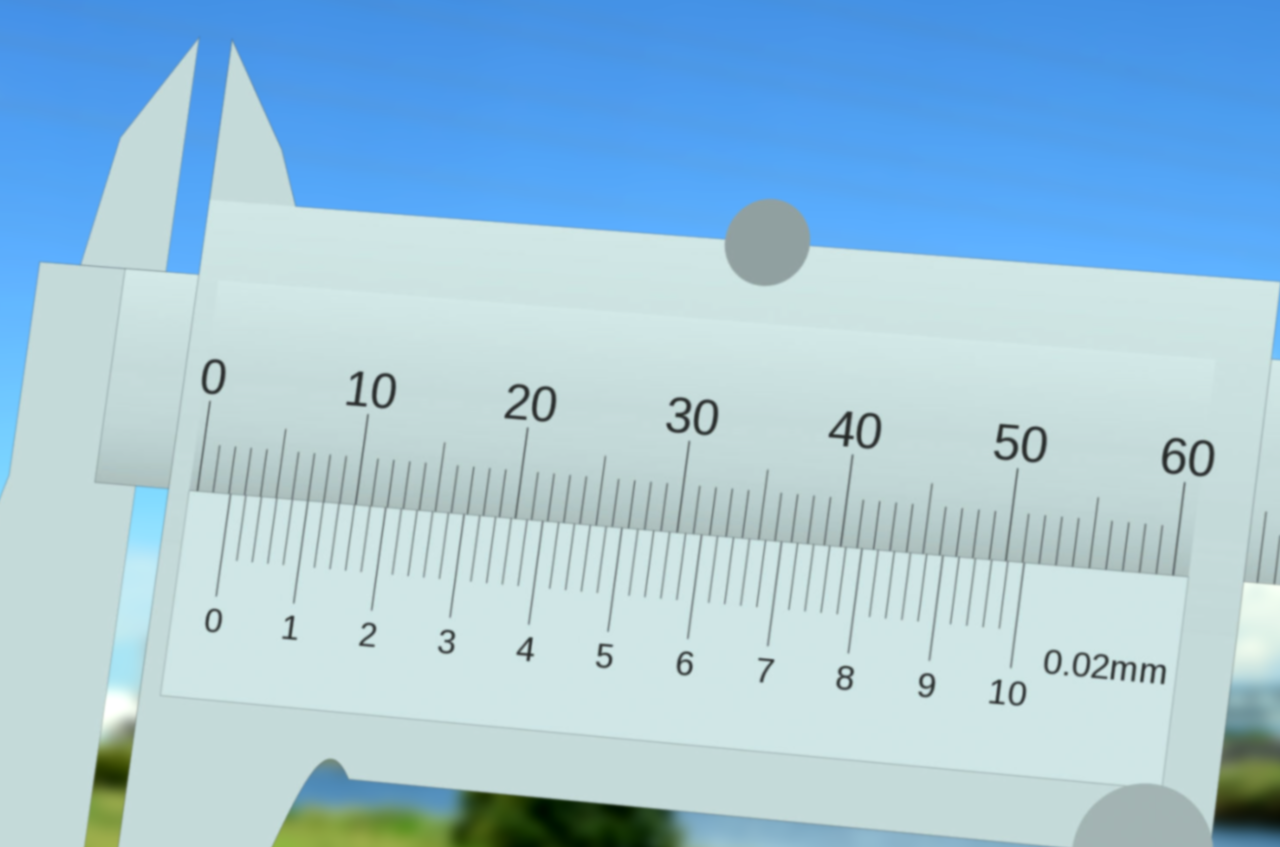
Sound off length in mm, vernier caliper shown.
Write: 2.1 mm
